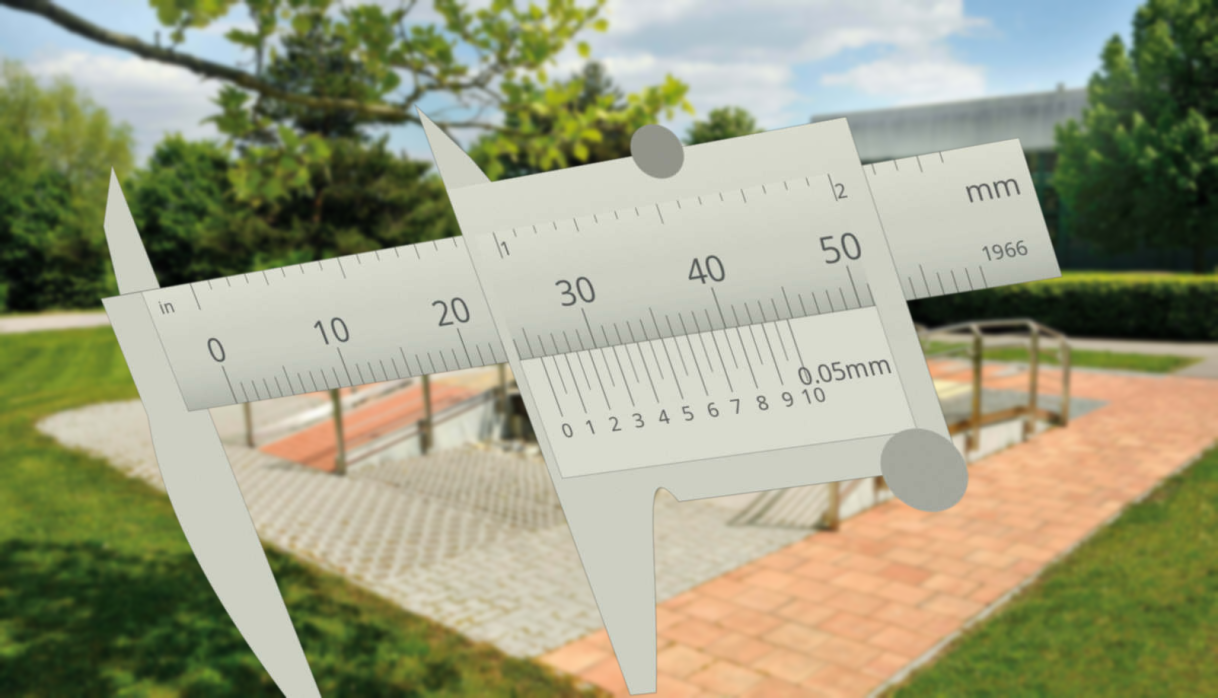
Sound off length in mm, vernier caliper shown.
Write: 25.6 mm
